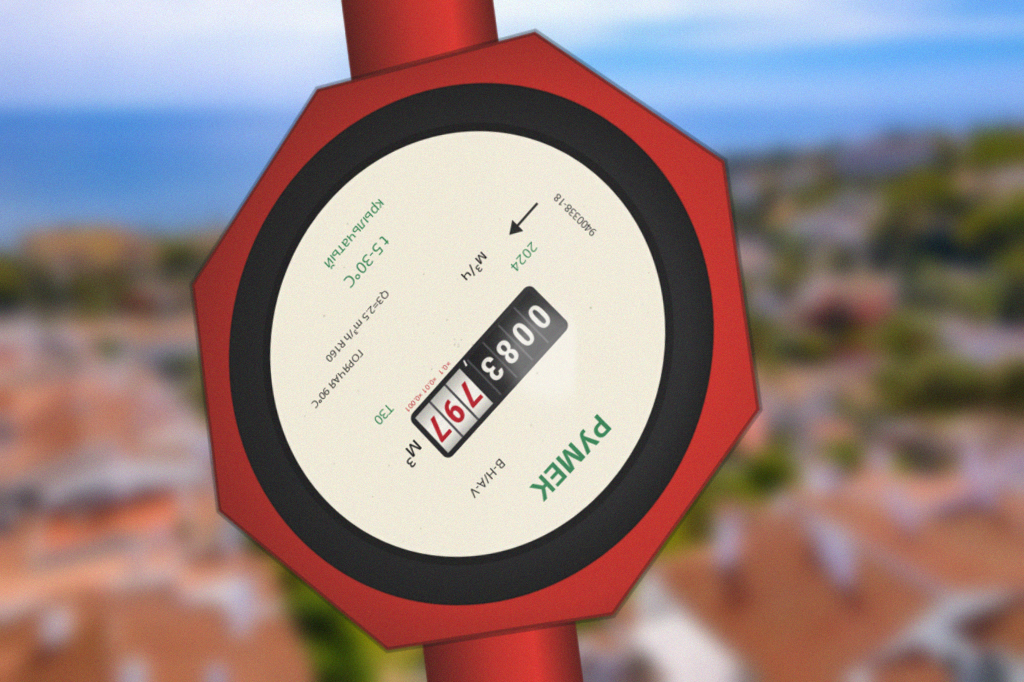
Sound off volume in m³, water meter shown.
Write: 83.797 m³
